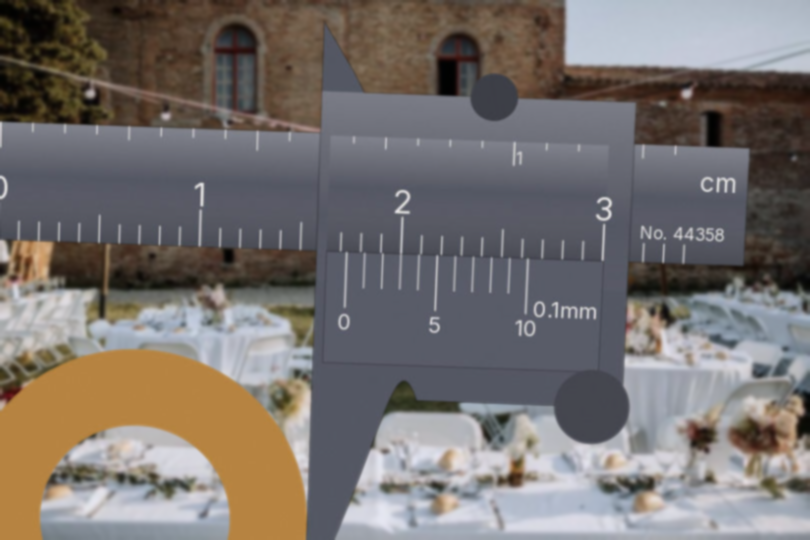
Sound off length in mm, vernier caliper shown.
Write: 17.3 mm
